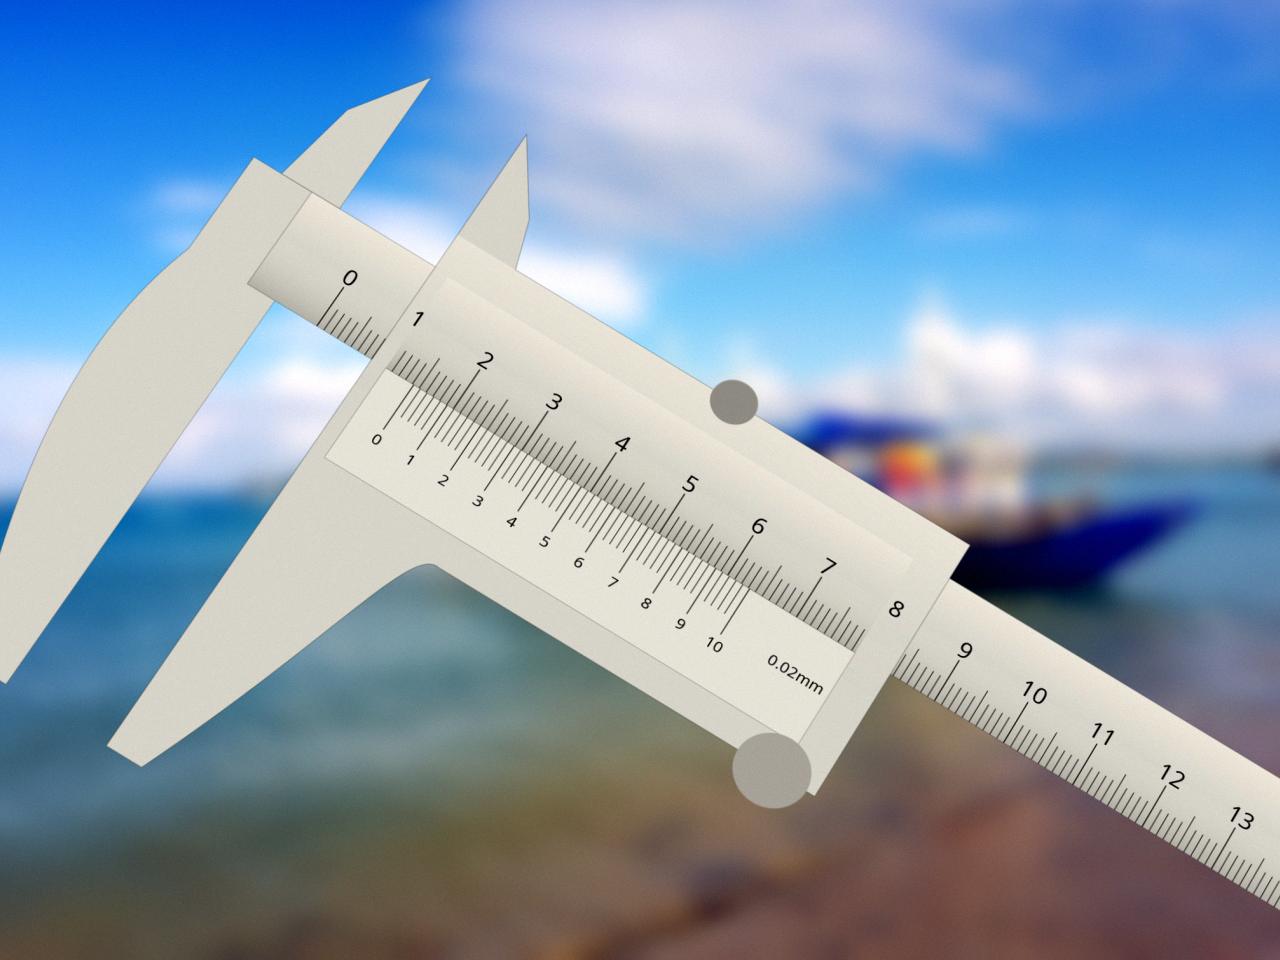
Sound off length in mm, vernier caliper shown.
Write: 14.2 mm
